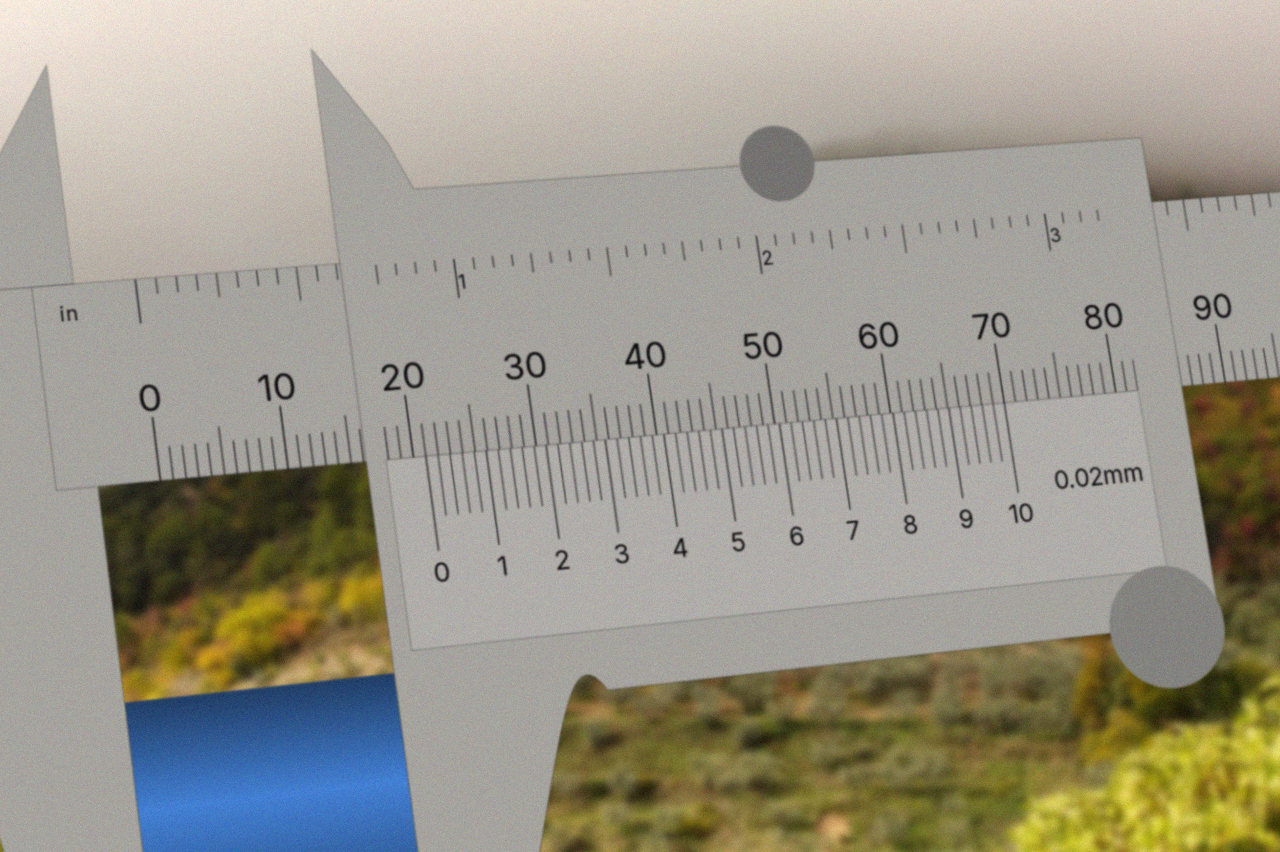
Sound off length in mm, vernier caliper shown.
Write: 21.0 mm
